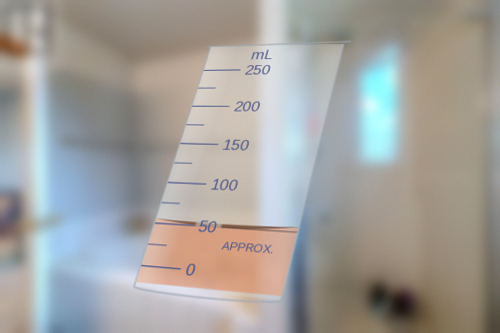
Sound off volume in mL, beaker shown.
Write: 50 mL
